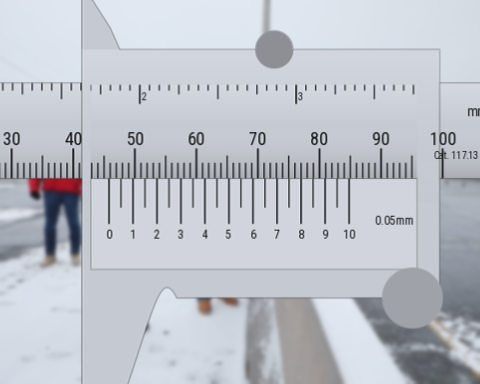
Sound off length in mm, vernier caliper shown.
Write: 45.8 mm
